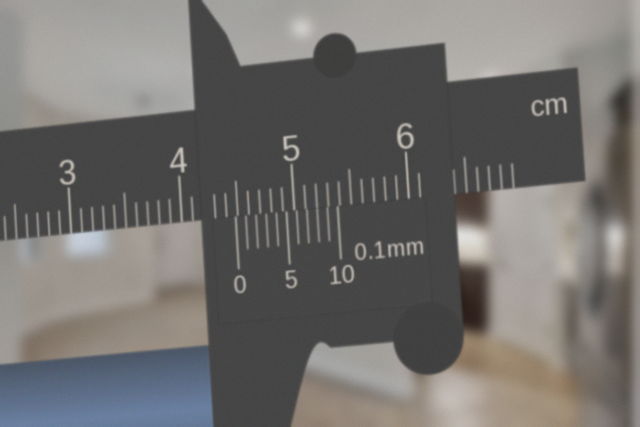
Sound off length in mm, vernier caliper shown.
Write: 44.8 mm
